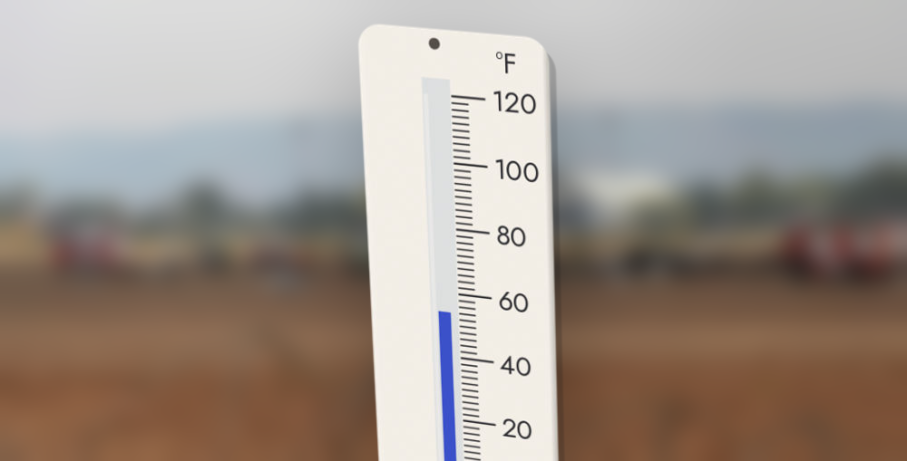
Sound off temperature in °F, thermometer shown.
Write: 54 °F
